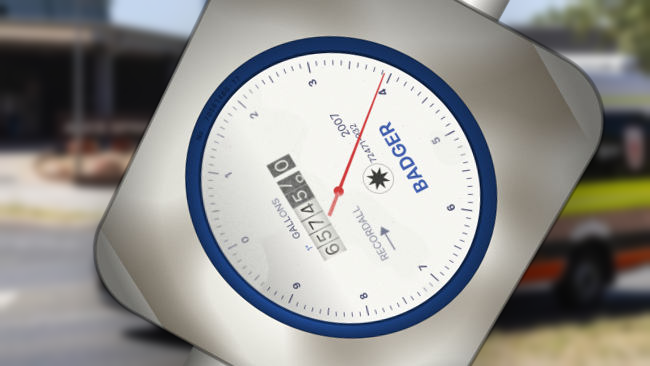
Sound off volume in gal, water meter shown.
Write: 6574573.9 gal
